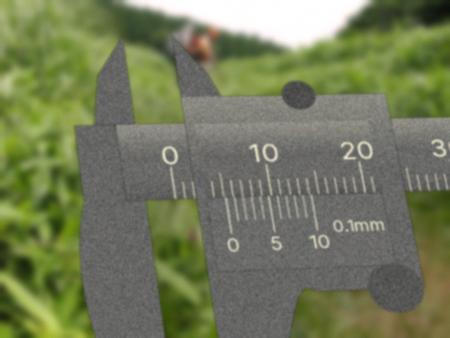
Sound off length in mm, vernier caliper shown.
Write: 5.2 mm
